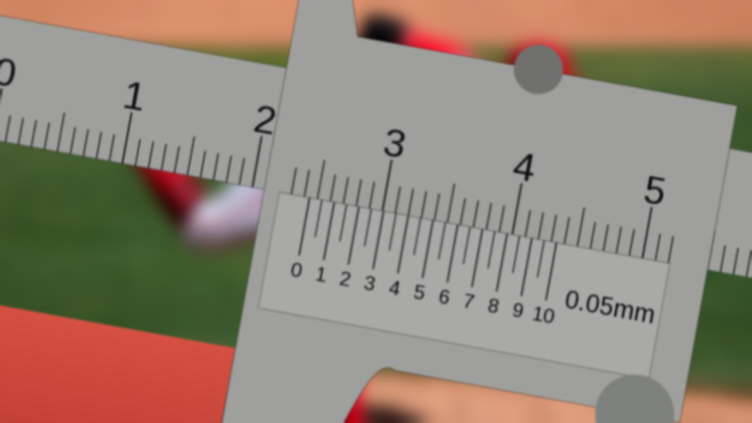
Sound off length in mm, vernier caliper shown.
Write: 24.4 mm
